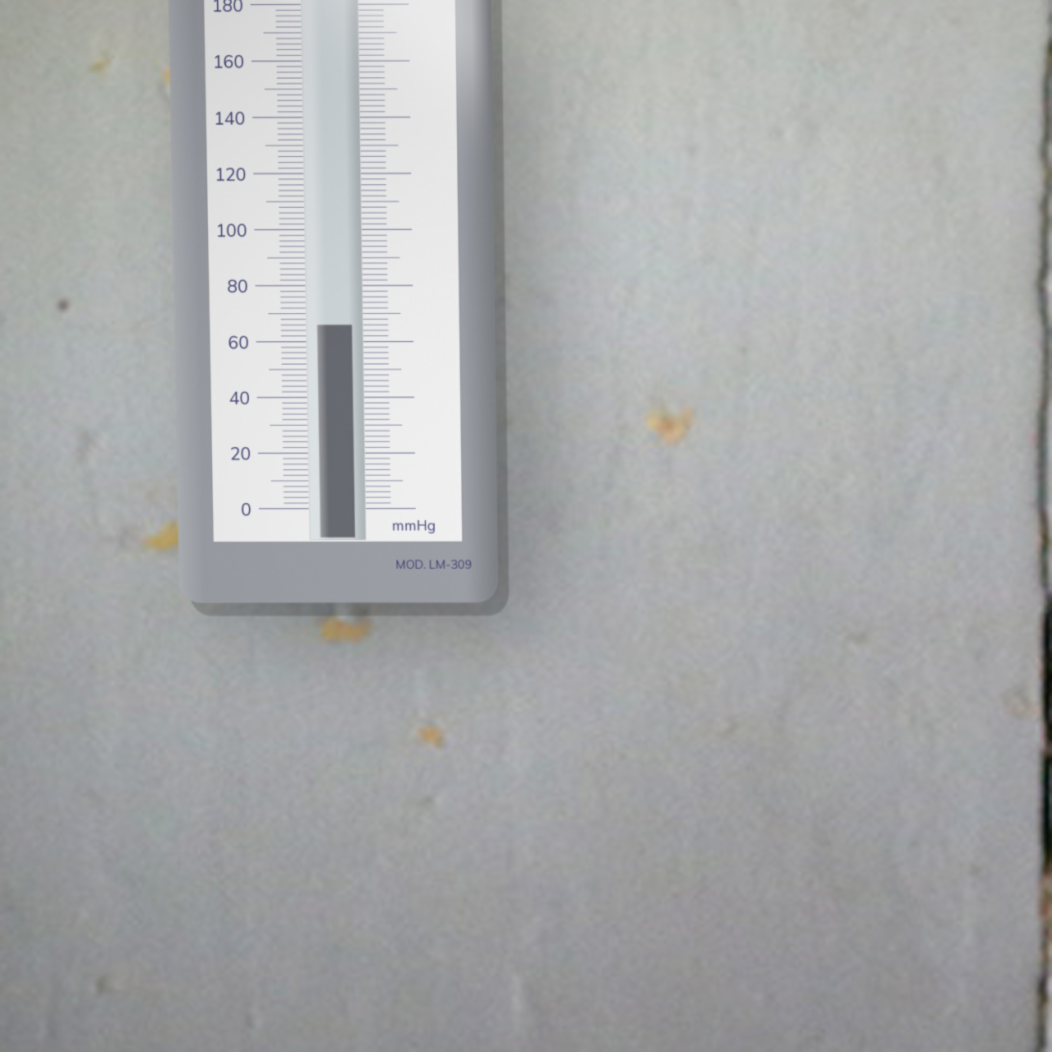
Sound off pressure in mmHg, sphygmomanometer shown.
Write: 66 mmHg
